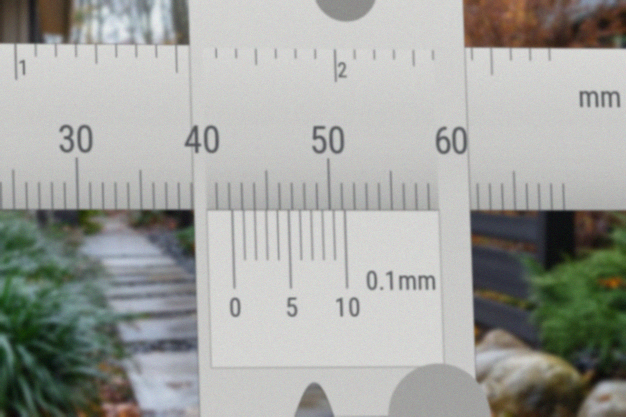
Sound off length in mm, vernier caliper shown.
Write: 42.2 mm
